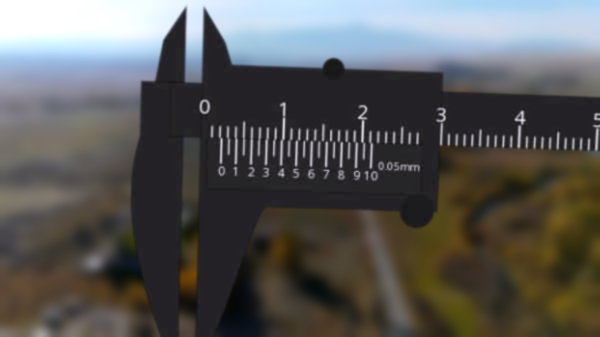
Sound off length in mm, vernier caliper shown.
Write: 2.2 mm
